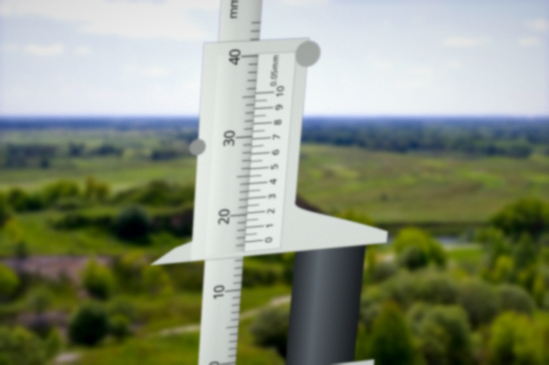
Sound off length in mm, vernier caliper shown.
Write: 16.4 mm
